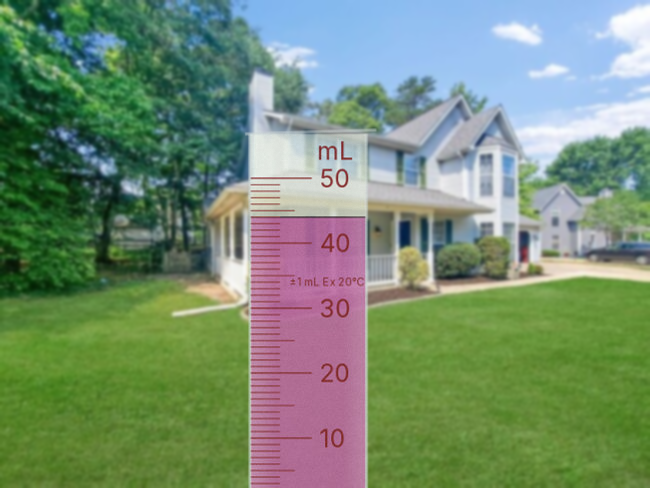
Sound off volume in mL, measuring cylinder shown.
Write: 44 mL
